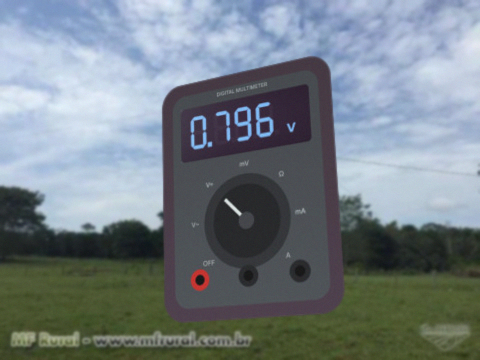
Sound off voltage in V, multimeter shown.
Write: 0.796 V
